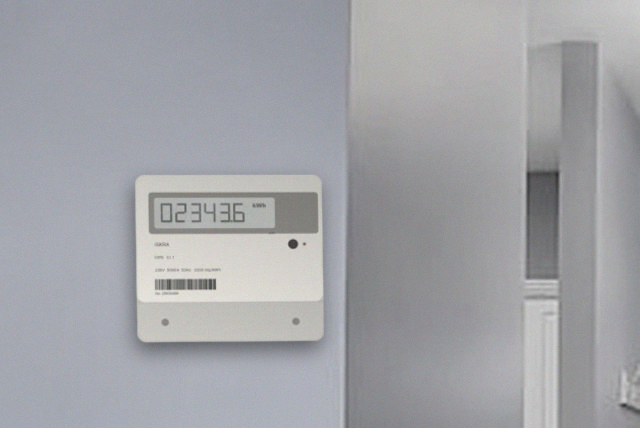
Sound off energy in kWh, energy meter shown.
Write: 2343.6 kWh
